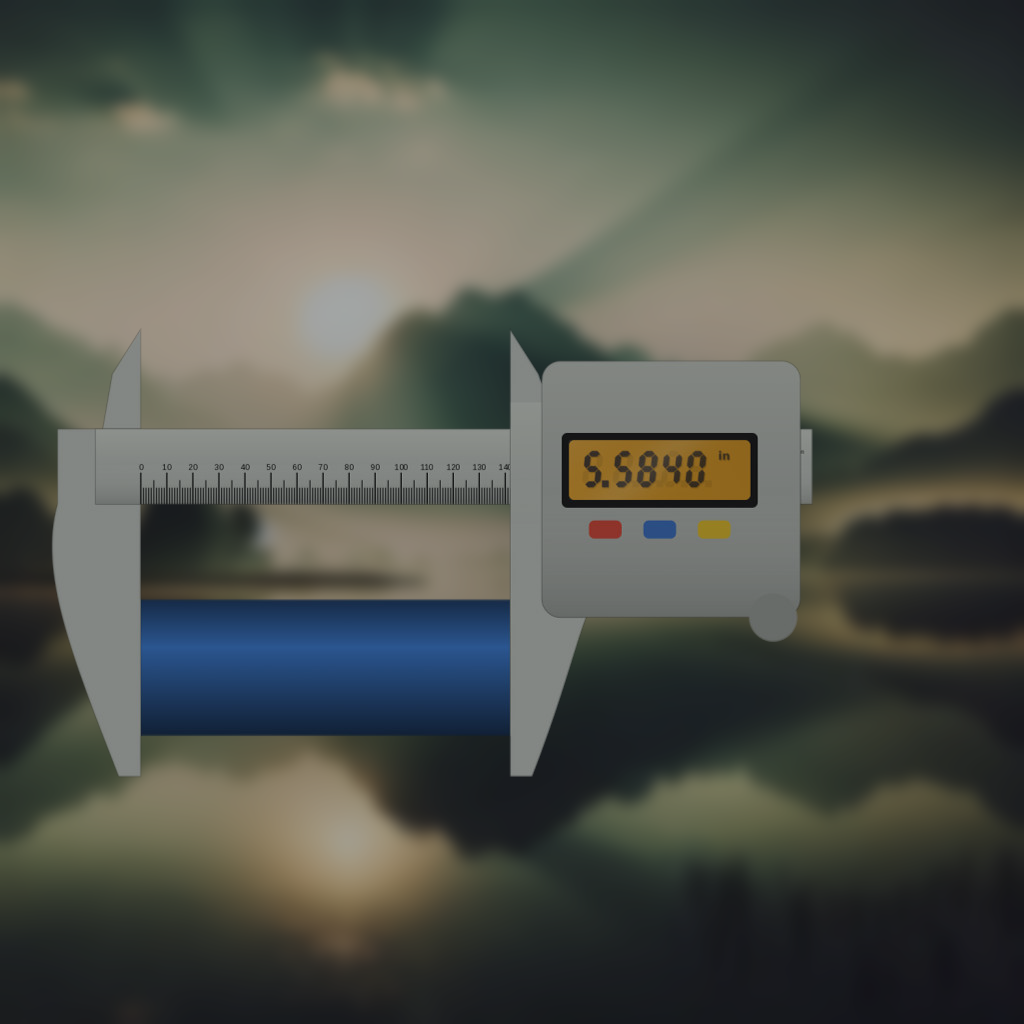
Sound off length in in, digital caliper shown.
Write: 5.5840 in
